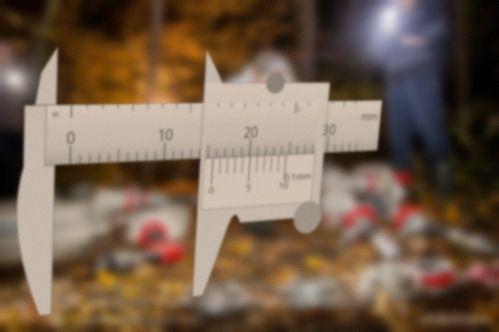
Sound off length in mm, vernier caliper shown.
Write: 15.6 mm
